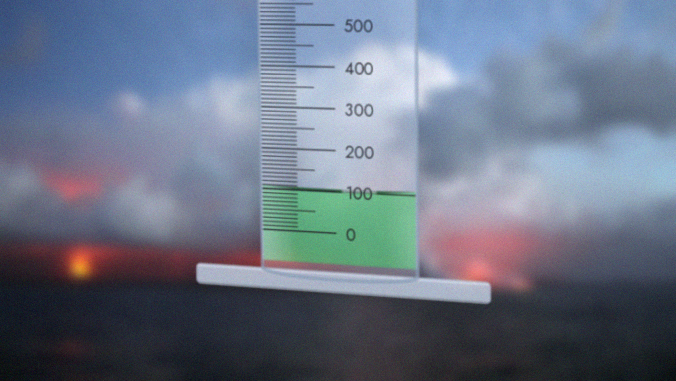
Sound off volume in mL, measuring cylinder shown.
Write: 100 mL
